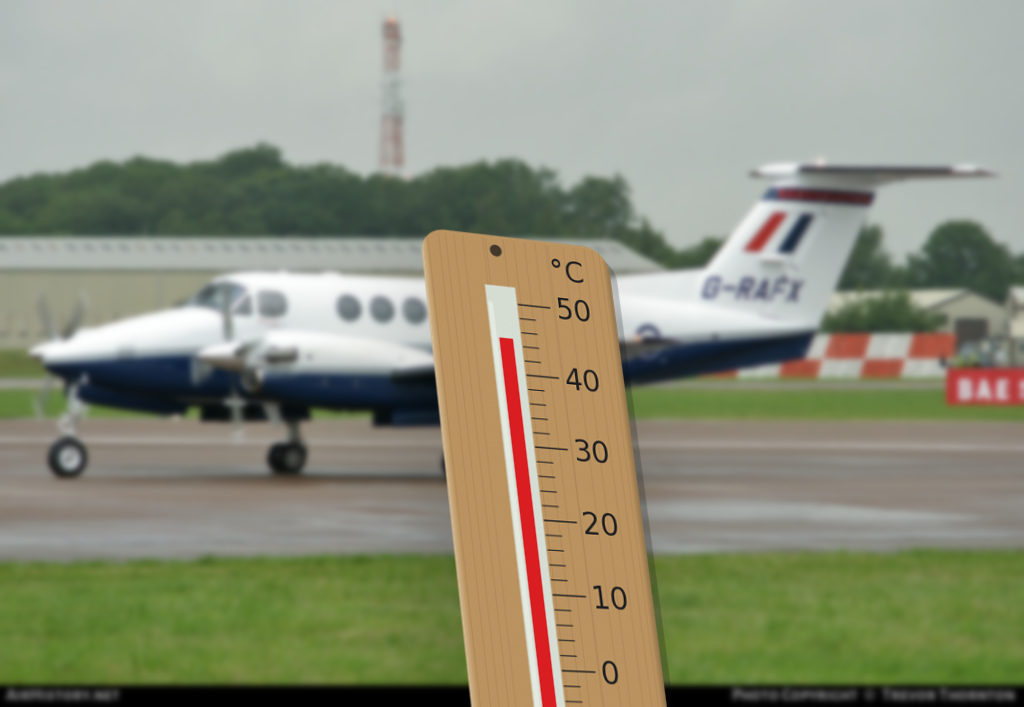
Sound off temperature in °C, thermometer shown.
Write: 45 °C
